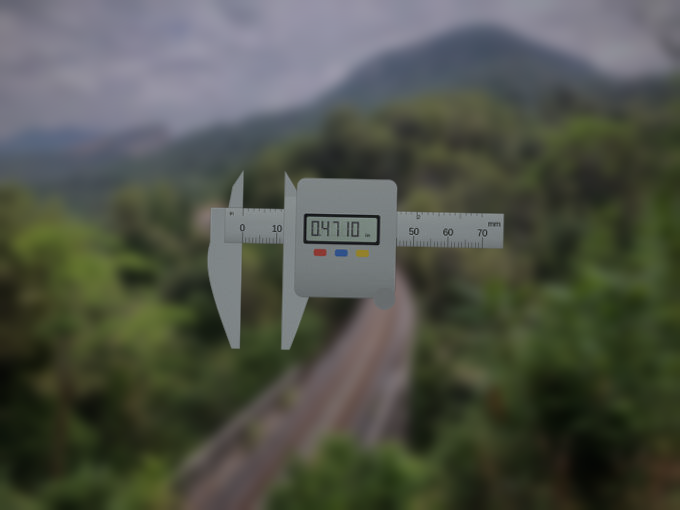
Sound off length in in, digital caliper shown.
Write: 0.4710 in
